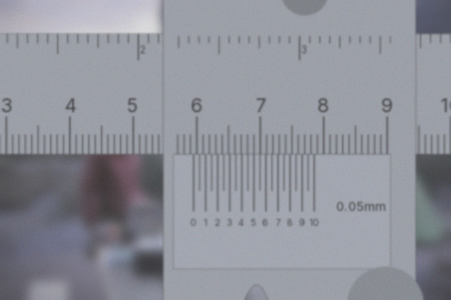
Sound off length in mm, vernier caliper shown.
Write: 59.5 mm
